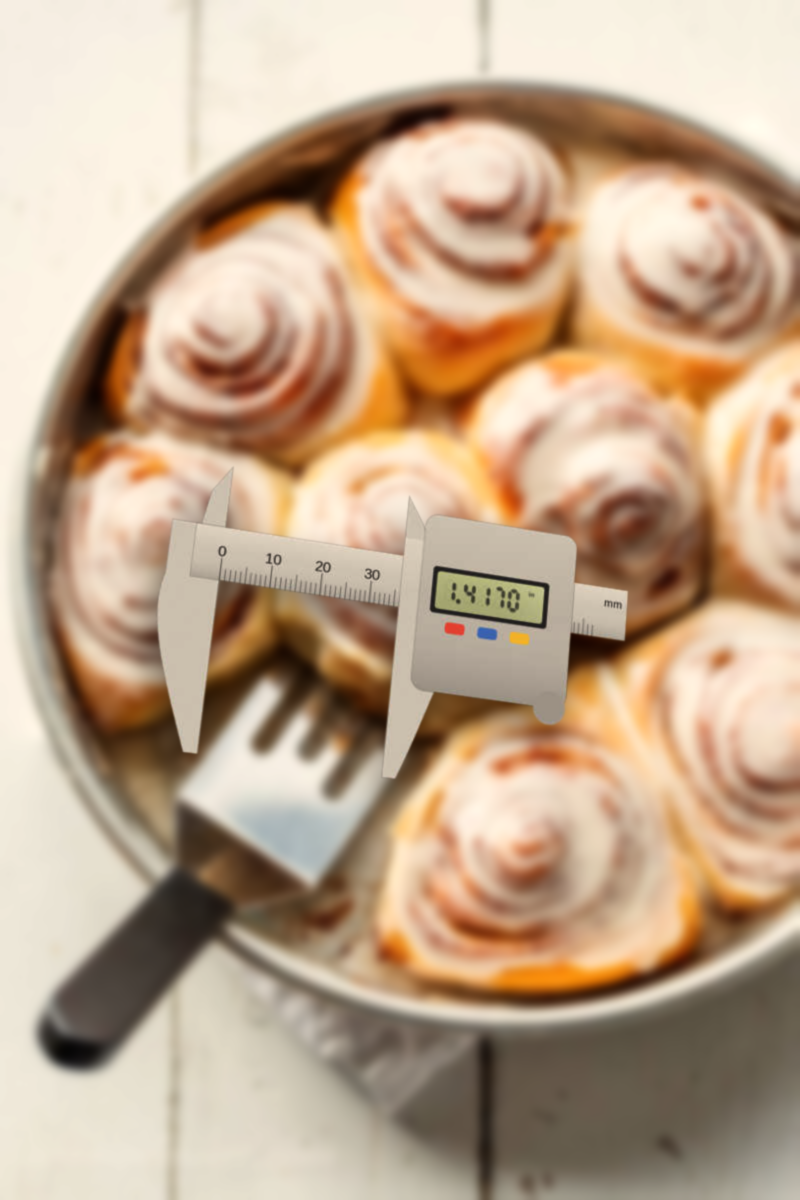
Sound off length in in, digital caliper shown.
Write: 1.4170 in
